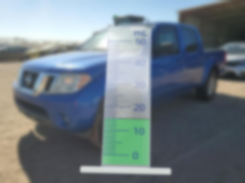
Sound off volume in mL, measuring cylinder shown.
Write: 15 mL
